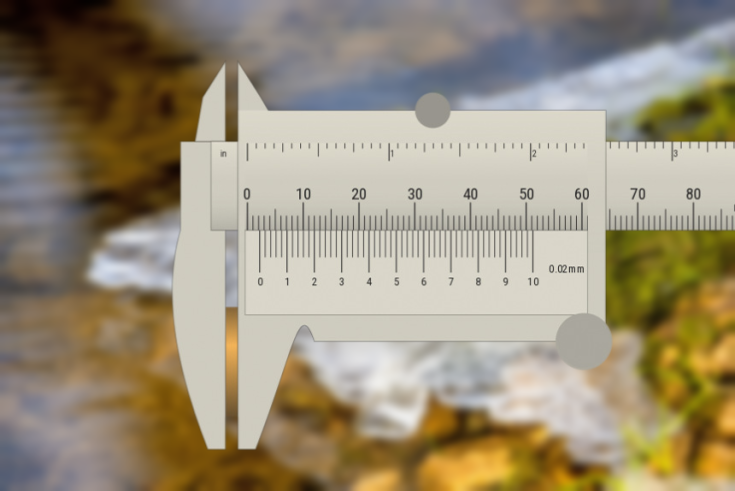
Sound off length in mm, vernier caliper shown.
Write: 2.2 mm
